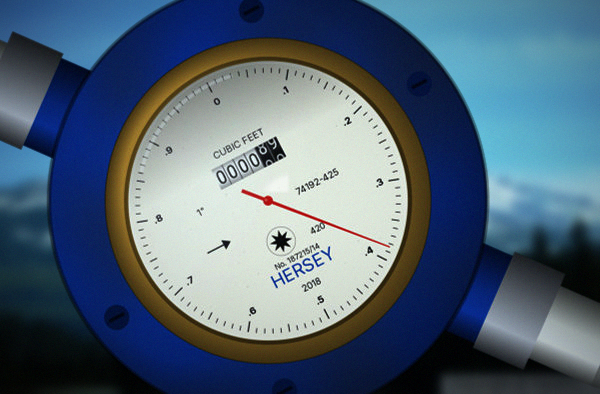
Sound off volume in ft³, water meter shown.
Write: 89.38 ft³
